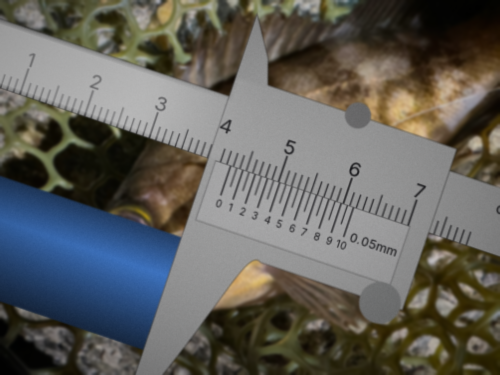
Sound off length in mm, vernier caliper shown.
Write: 42.6 mm
